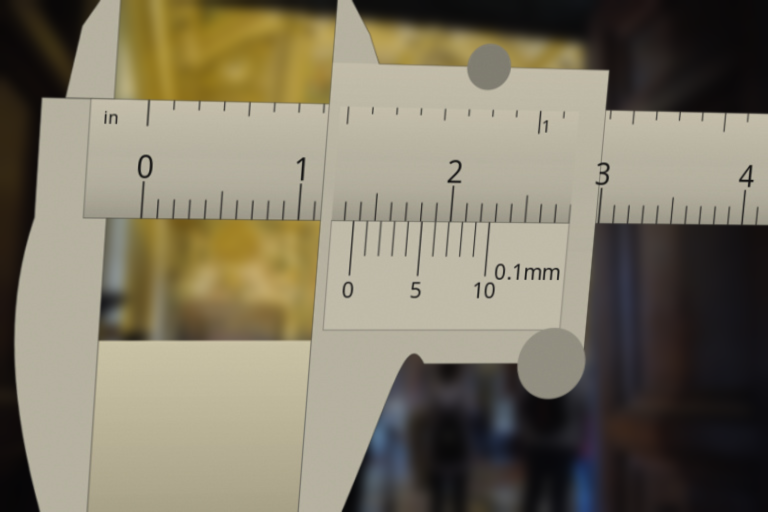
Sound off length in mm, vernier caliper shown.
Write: 13.6 mm
